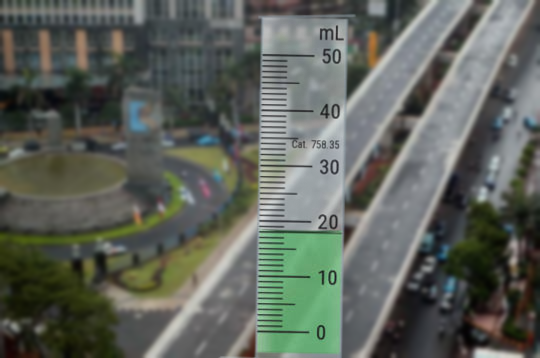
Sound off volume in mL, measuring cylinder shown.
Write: 18 mL
